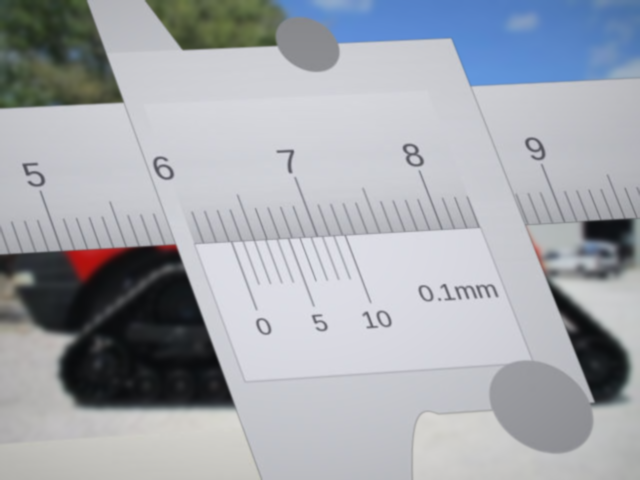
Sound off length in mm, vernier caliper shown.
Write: 63.2 mm
